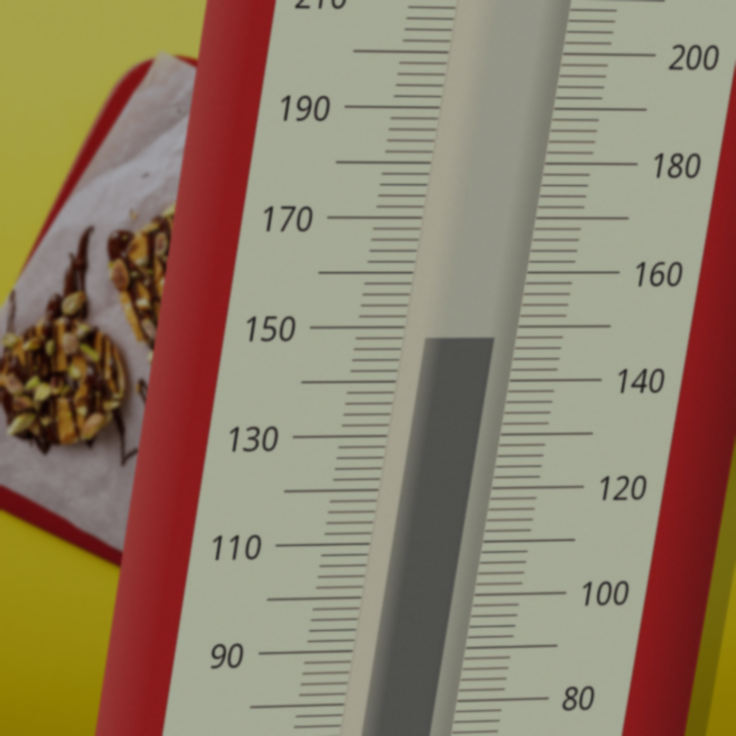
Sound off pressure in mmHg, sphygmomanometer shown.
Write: 148 mmHg
